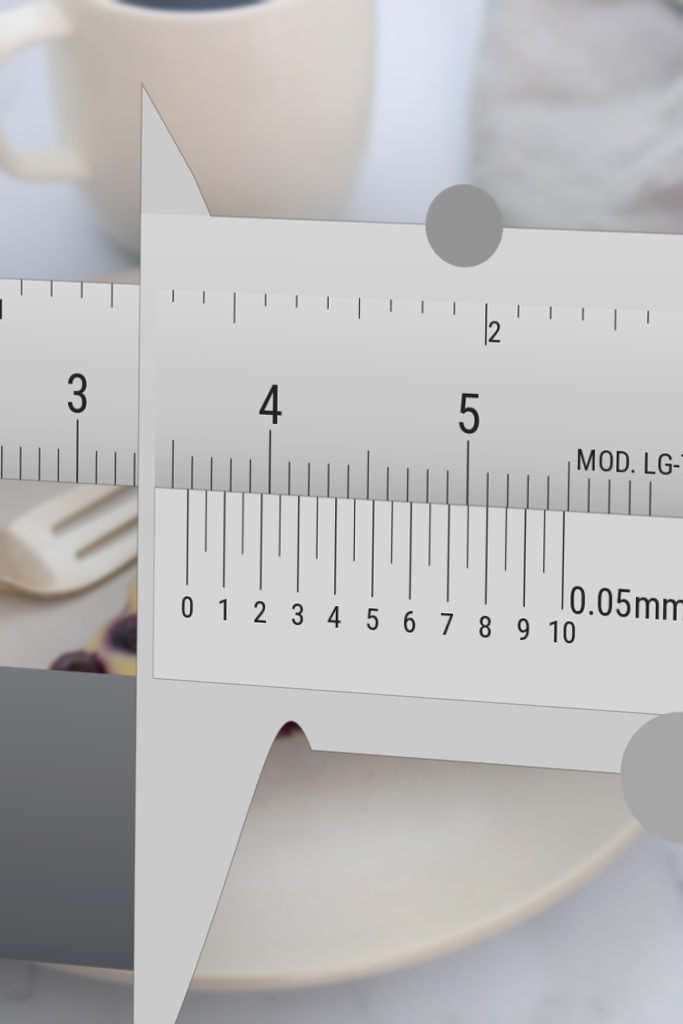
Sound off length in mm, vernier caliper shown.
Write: 35.8 mm
